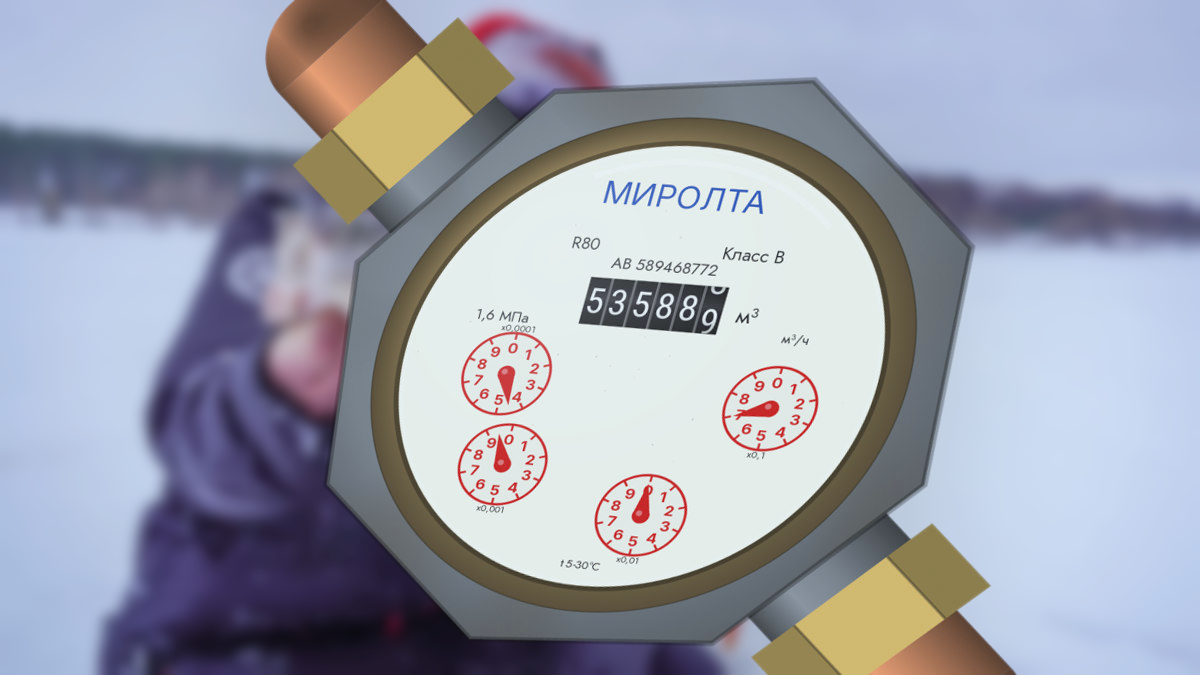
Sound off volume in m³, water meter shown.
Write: 535888.6994 m³
